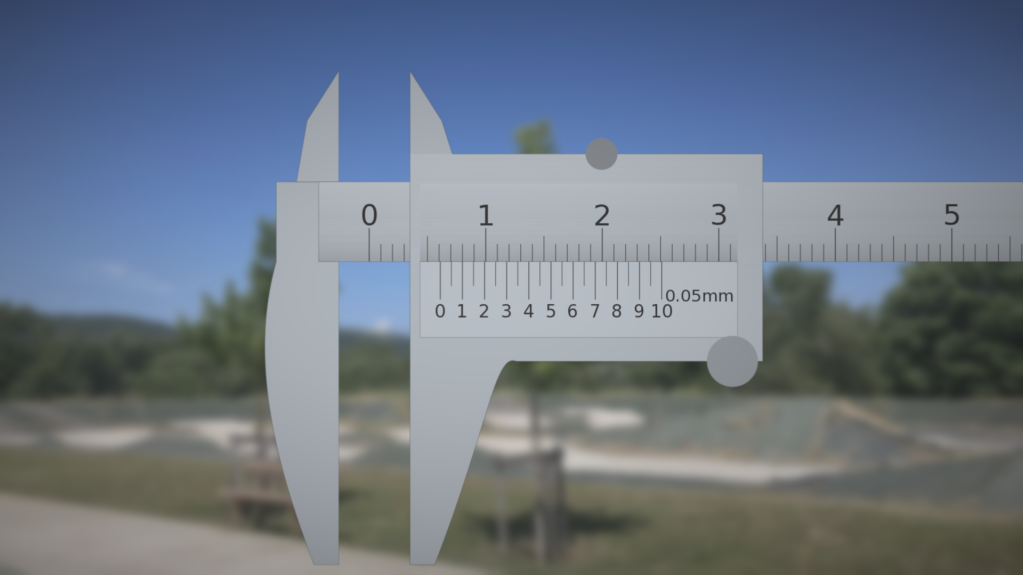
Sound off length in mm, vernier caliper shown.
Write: 6.1 mm
